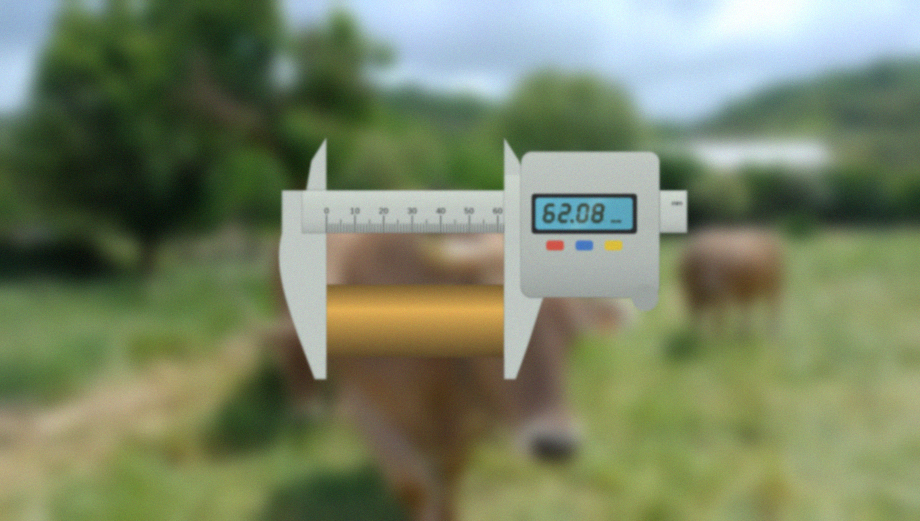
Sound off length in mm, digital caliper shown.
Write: 62.08 mm
